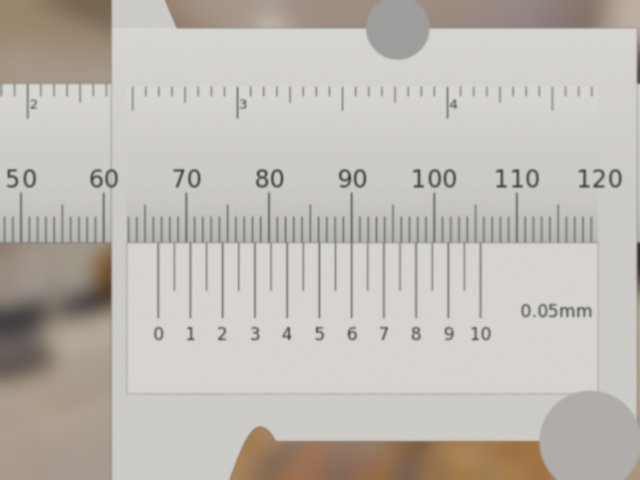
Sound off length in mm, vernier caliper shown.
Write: 66.6 mm
